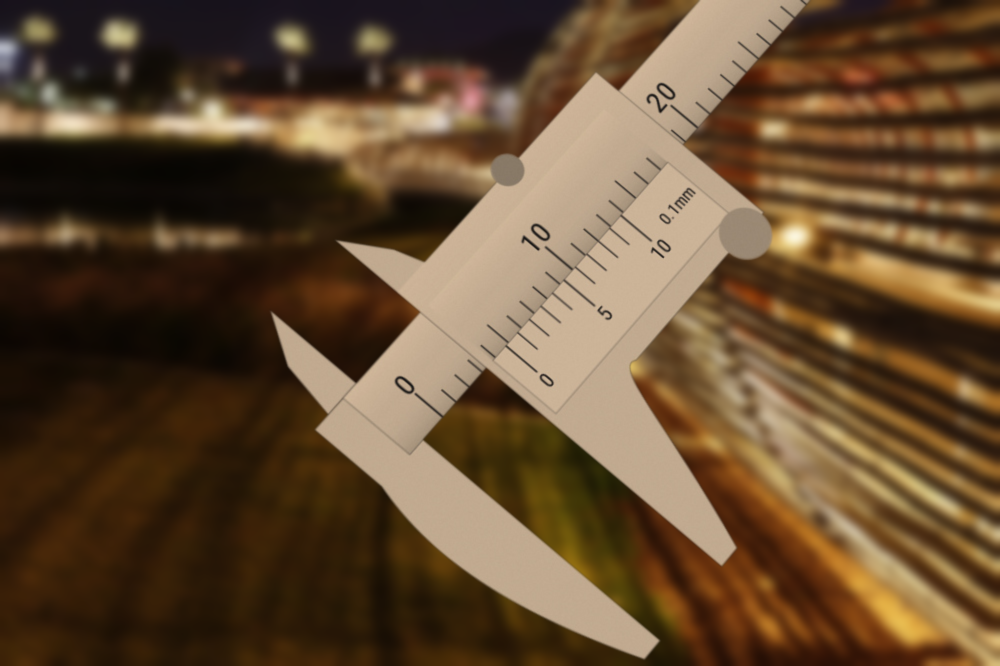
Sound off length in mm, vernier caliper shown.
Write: 4.8 mm
